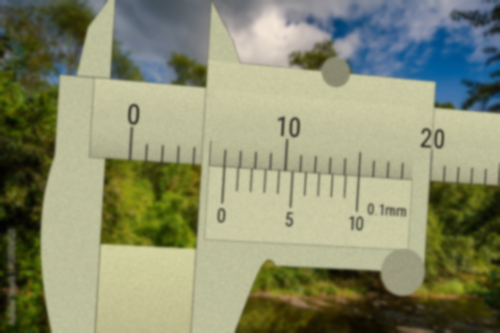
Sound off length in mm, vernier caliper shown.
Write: 6.0 mm
